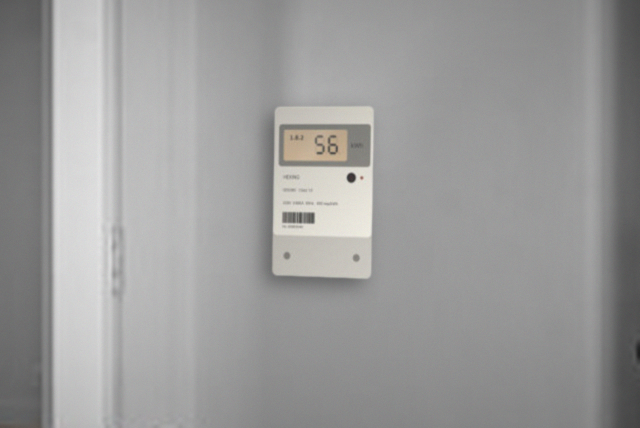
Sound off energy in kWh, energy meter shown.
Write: 56 kWh
